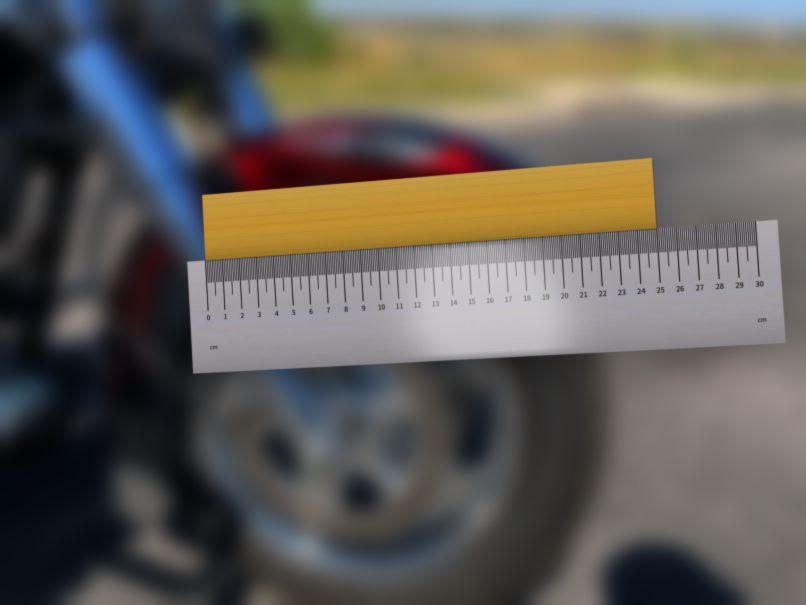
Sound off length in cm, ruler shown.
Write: 25 cm
